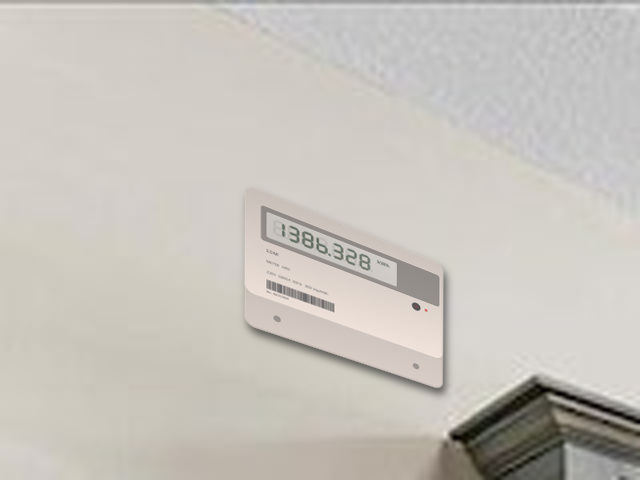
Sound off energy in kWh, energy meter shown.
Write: 1386.328 kWh
